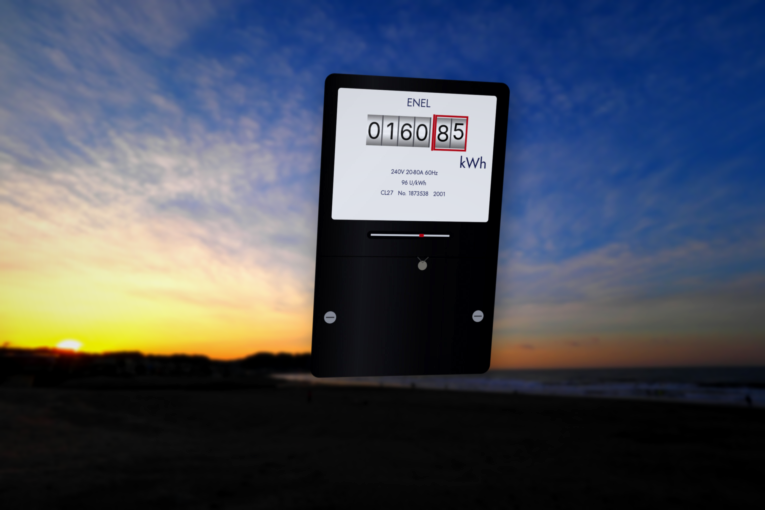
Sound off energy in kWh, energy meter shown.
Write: 160.85 kWh
